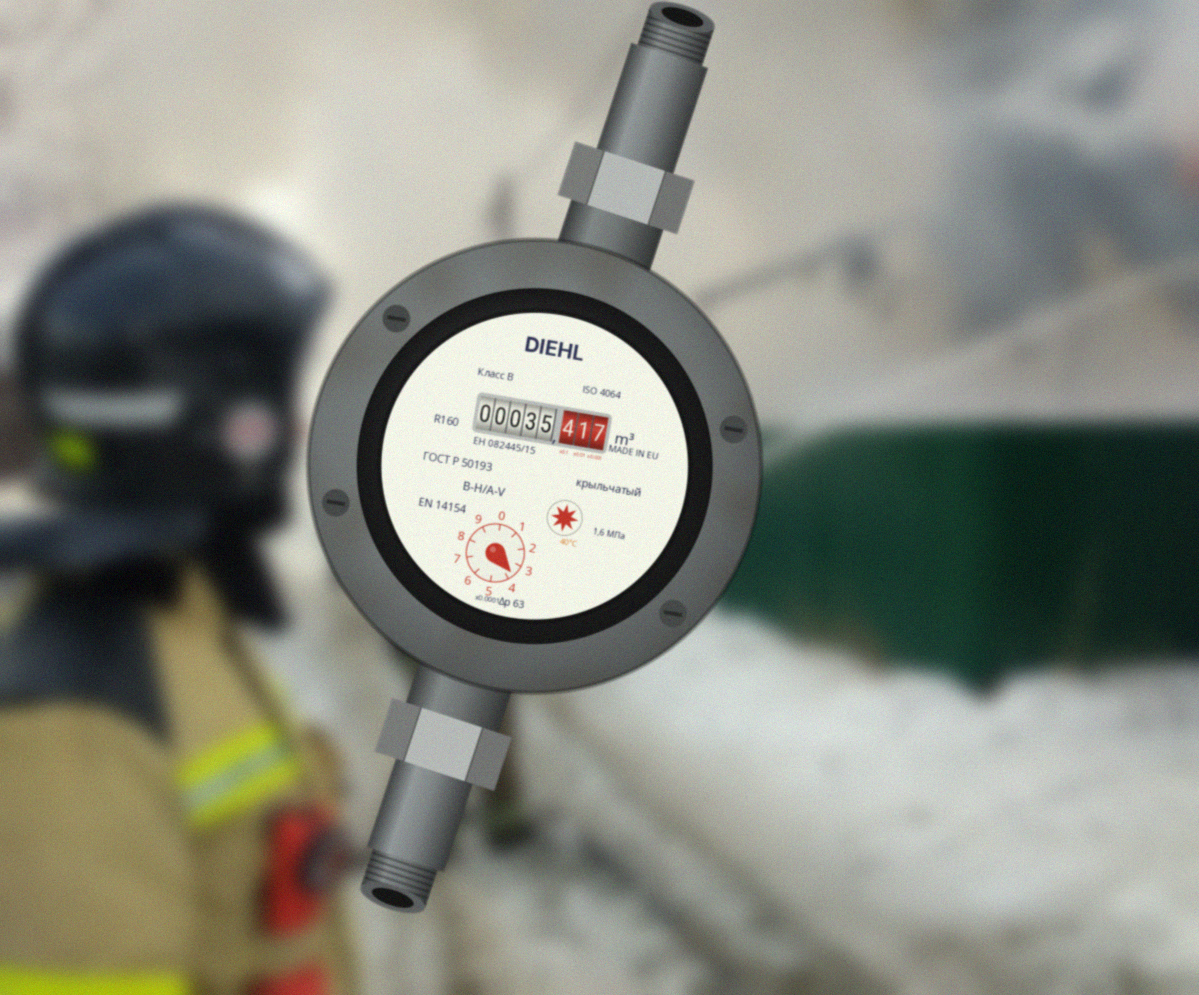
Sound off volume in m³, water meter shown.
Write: 35.4173 m³
